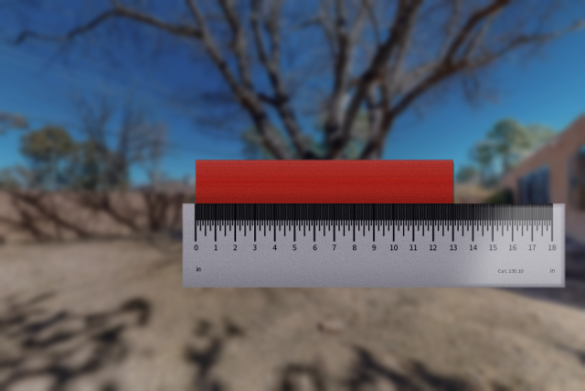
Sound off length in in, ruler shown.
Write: 13 in
